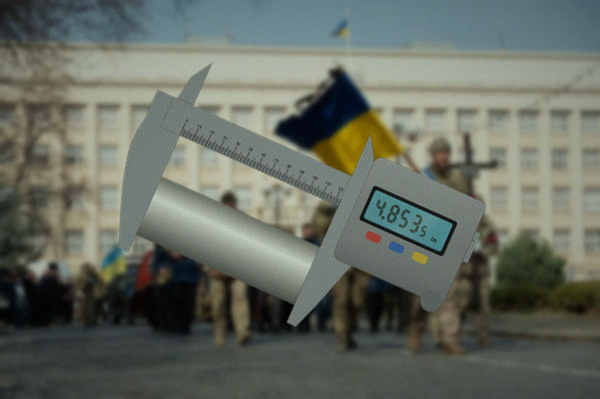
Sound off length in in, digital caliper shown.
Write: 4.8535 in
